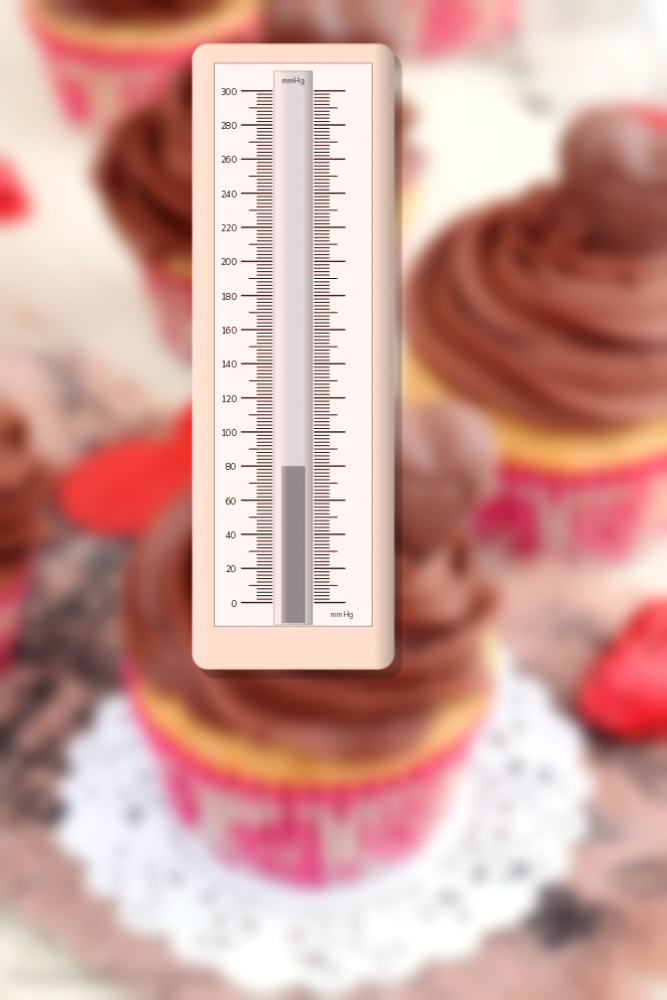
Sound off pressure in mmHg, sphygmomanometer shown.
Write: 80 mmHg
